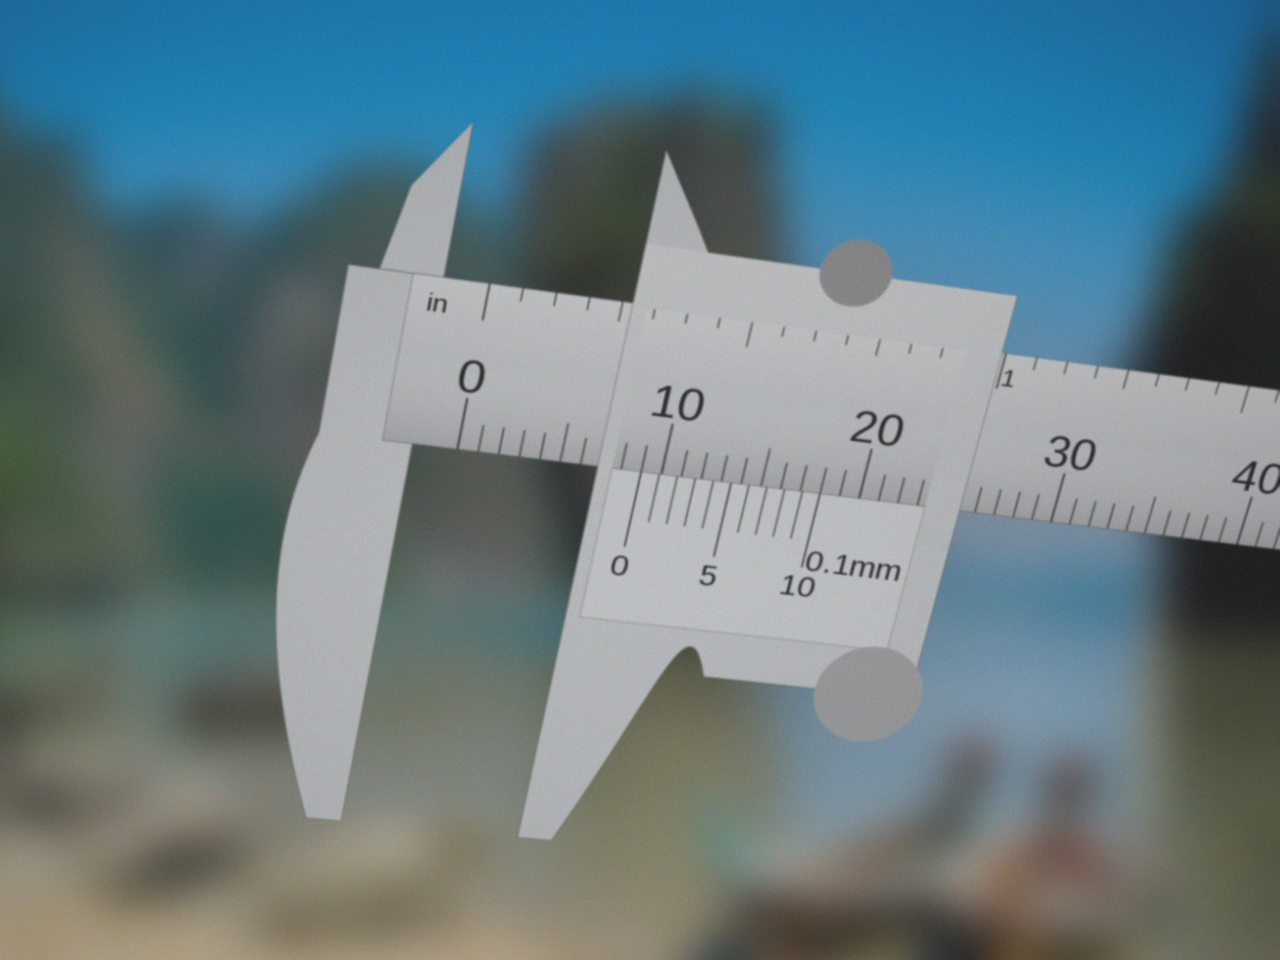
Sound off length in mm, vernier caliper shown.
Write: 9.0 mm
